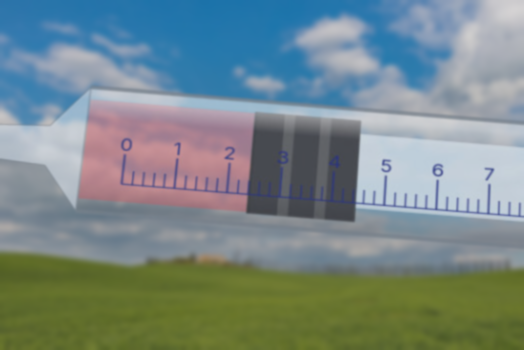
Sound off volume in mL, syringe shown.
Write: 2.4 mL
